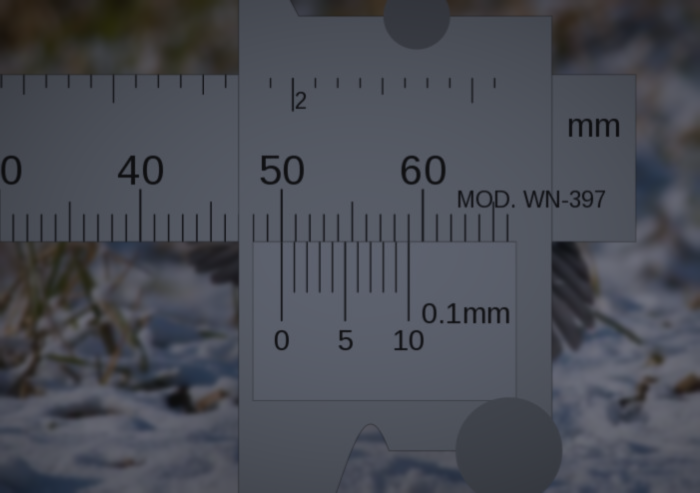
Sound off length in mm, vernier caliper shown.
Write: 50.0 mm
